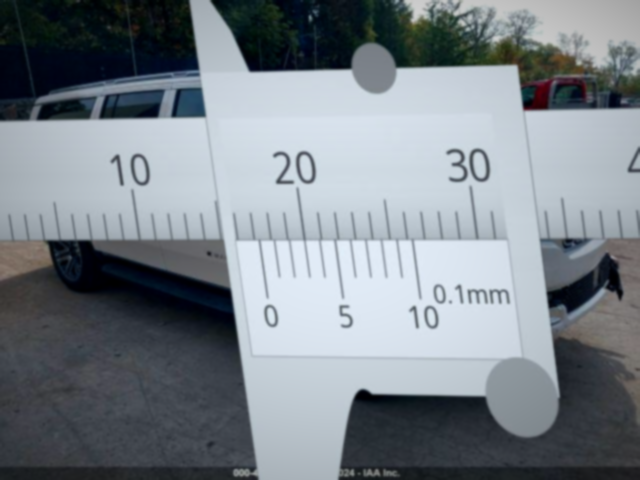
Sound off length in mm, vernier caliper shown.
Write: 17.3 mm
